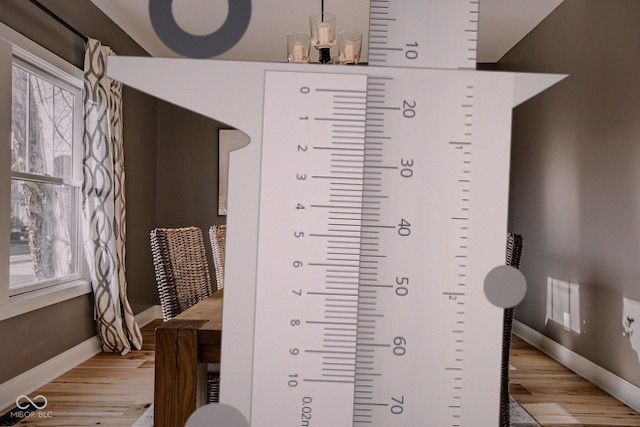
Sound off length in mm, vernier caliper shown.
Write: 17.4 mm
